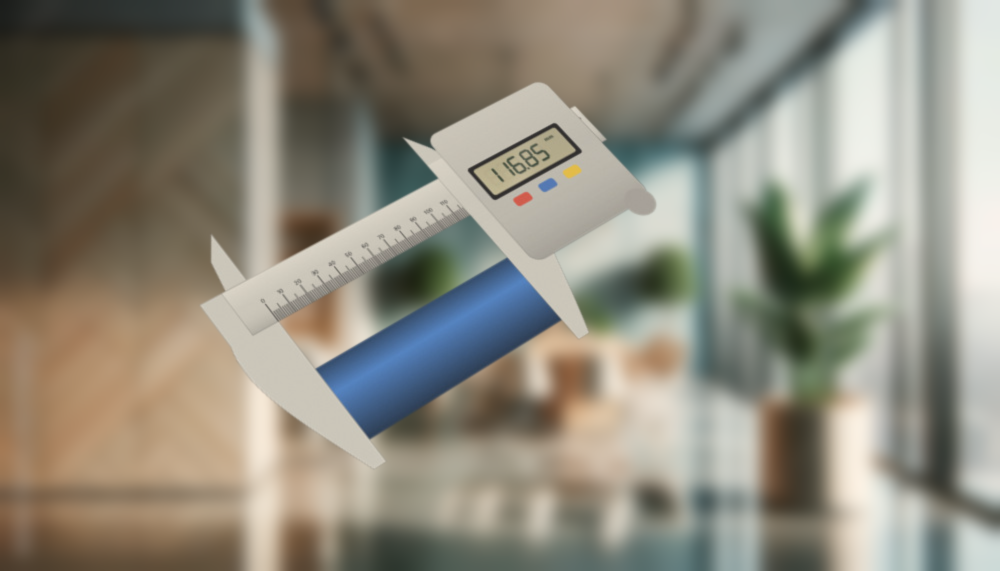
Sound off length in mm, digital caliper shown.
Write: 116.85 mm
